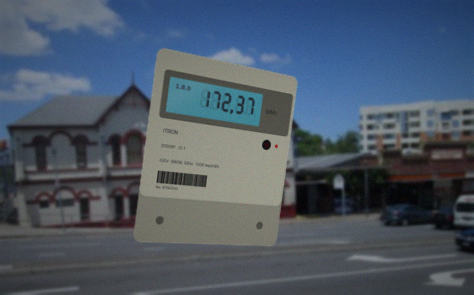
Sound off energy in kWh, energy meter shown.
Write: 172.37 kWh
